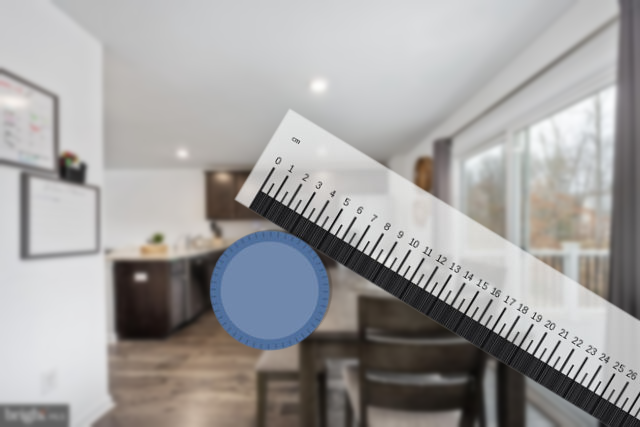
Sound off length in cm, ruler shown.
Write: 7.5 cm
